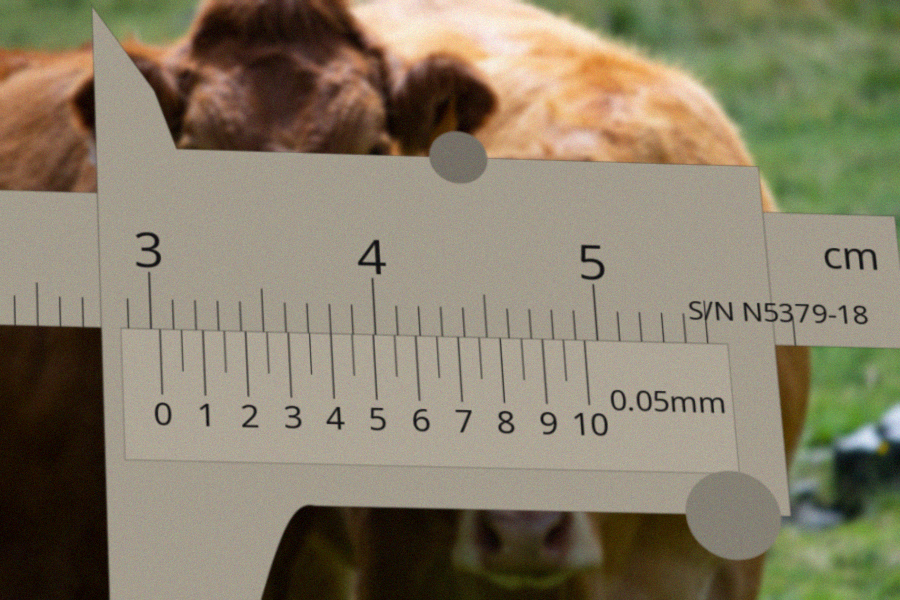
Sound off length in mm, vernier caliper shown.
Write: 30.4 mm
